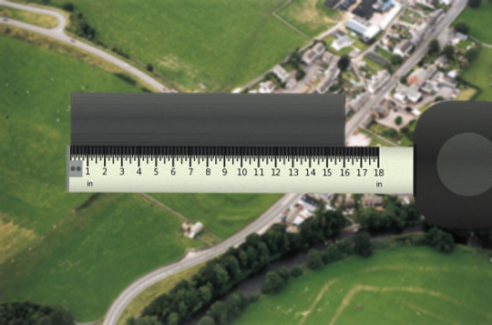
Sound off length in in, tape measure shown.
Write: 16 in
